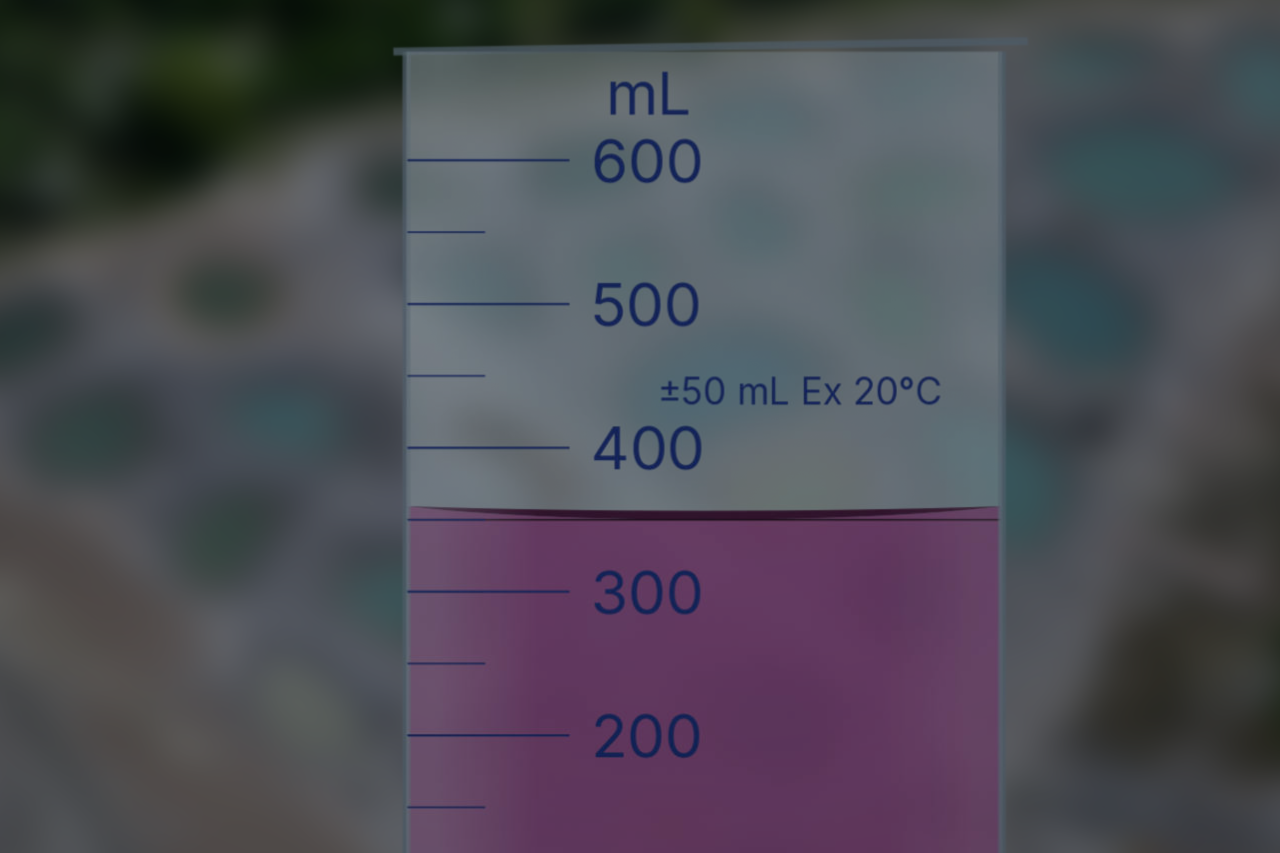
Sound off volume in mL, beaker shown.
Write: 350 mL
